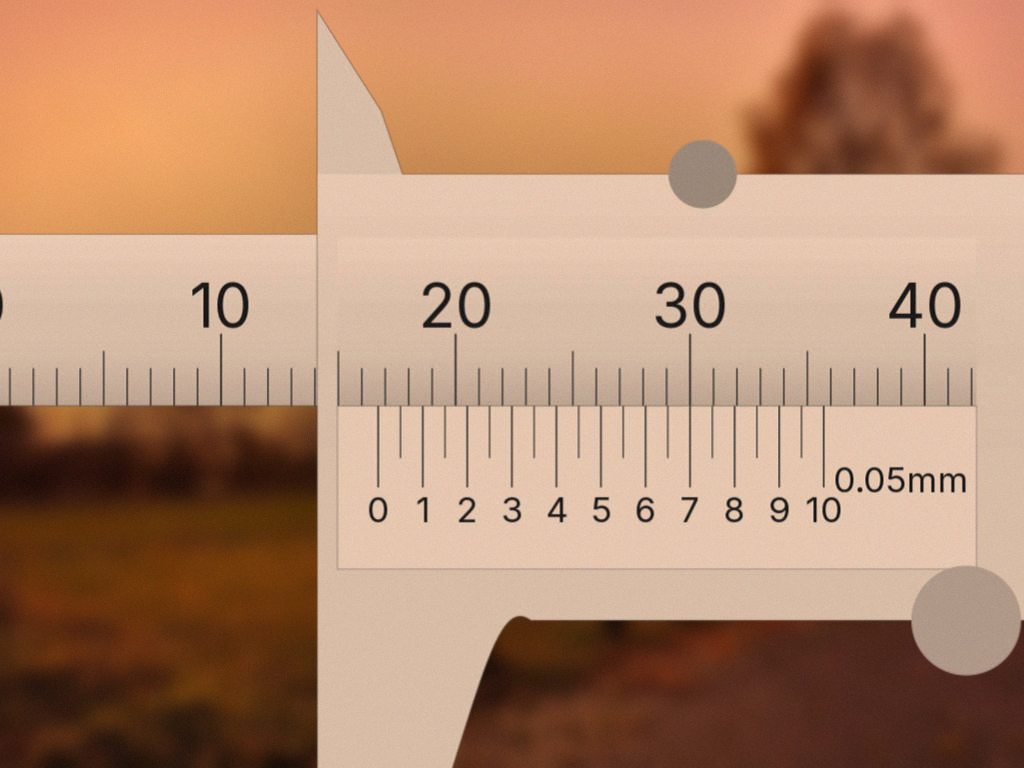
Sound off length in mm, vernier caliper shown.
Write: 16.7 mm
